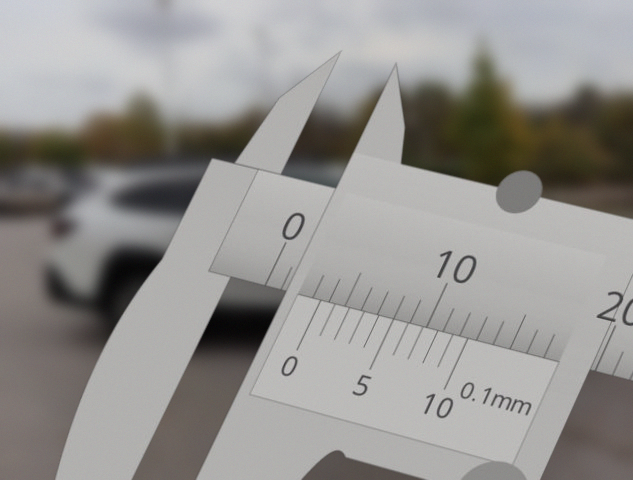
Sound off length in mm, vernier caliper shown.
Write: 3.5 mm
